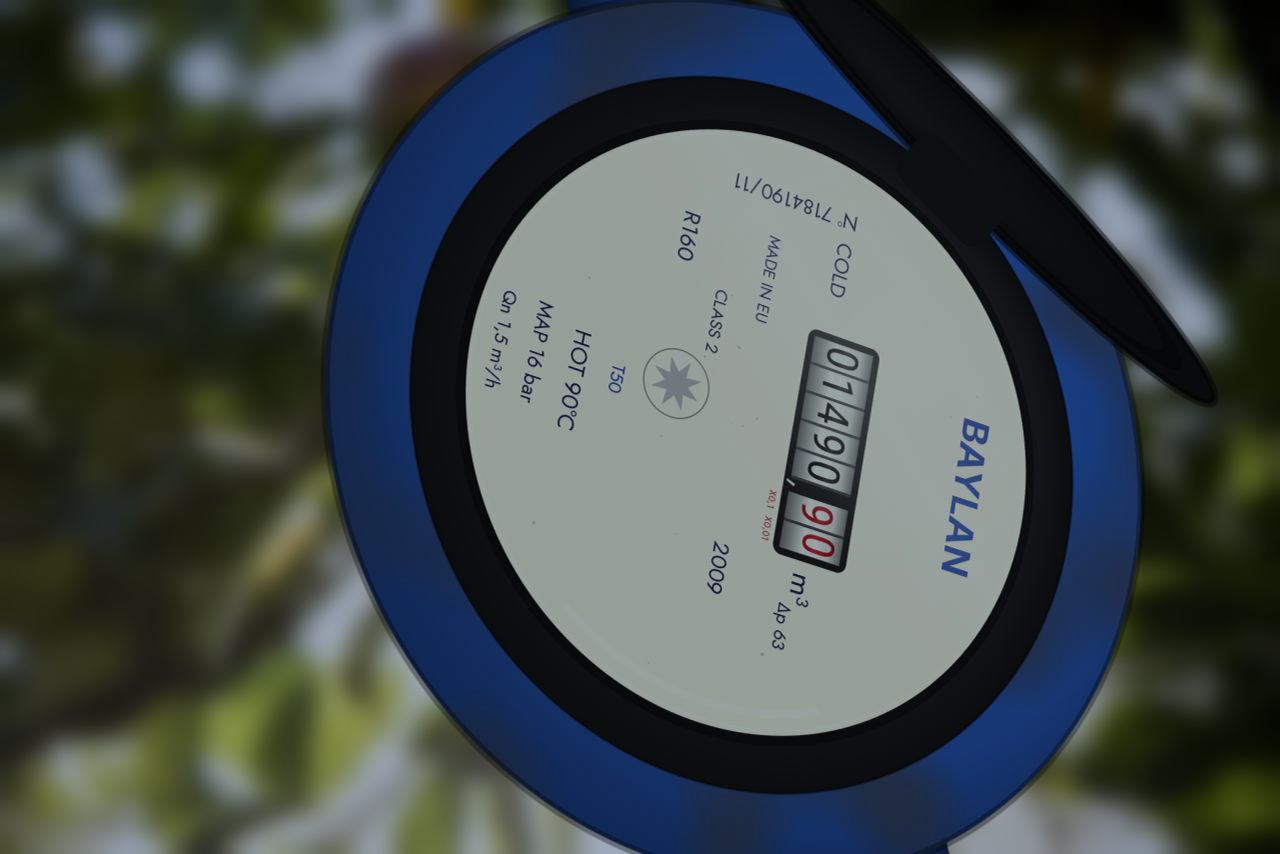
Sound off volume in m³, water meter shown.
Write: 1490.90 m³
